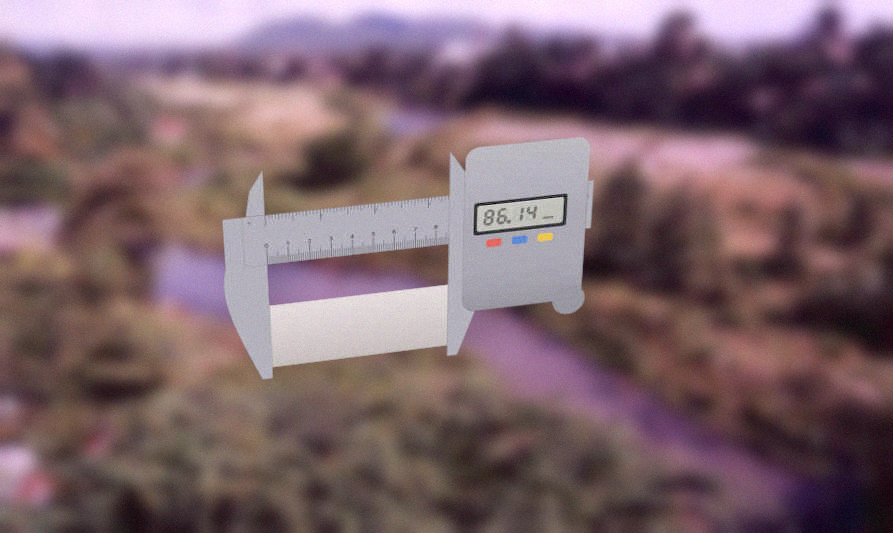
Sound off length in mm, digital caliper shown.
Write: 86.14 mm
